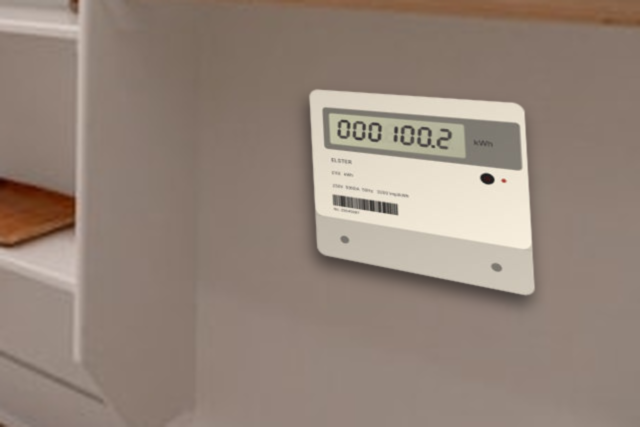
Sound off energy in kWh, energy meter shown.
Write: 100.2 kWh
